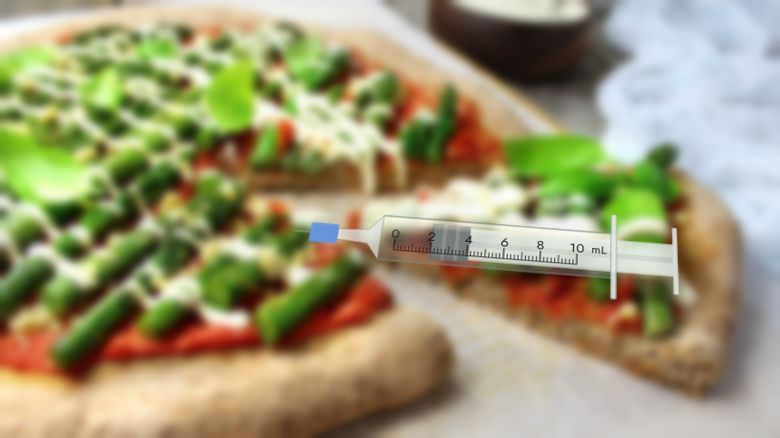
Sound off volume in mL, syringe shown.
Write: 2 mL
